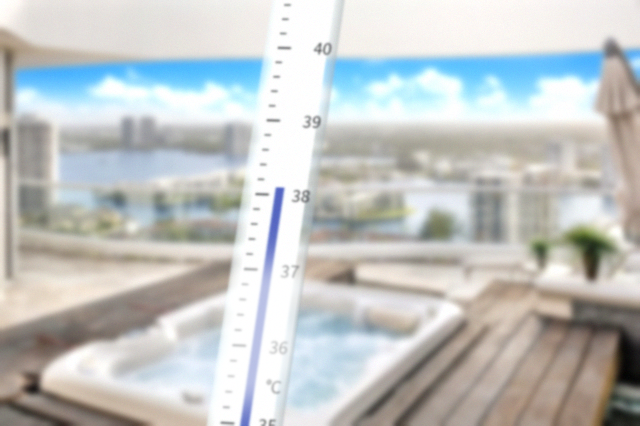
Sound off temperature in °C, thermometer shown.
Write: 38.1 °C
